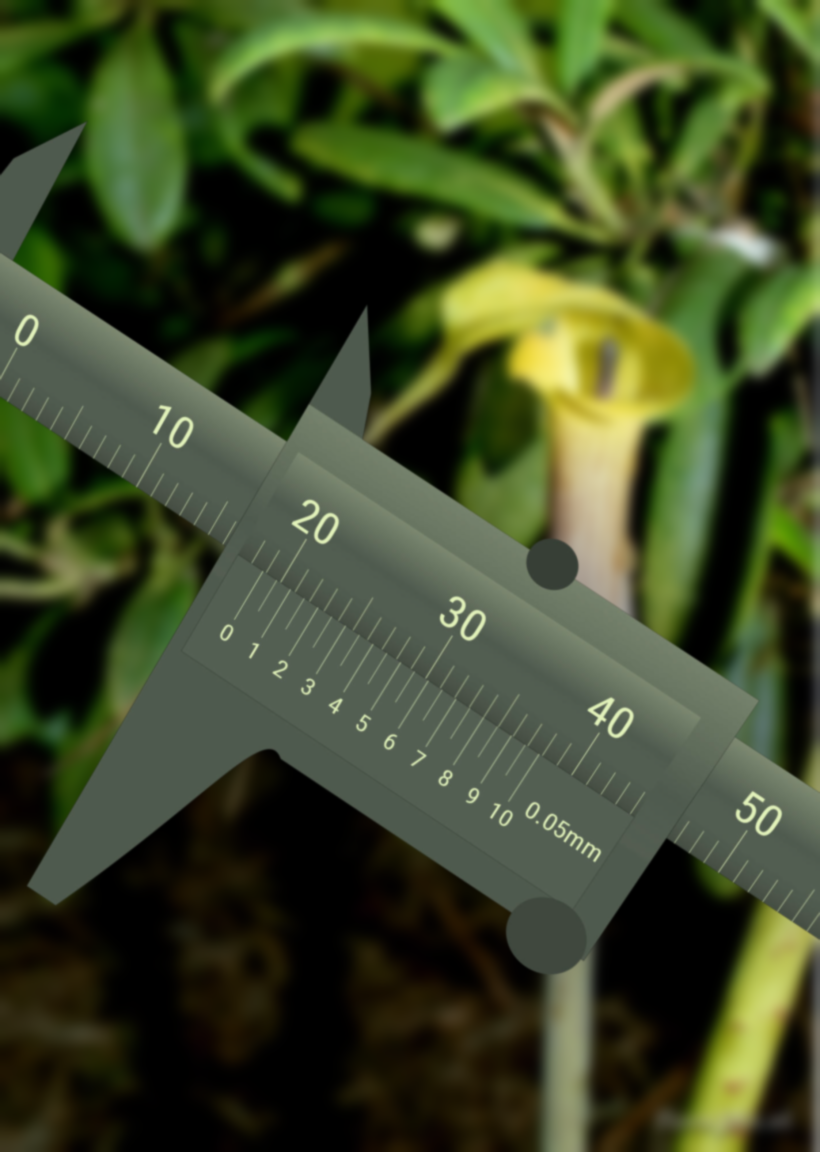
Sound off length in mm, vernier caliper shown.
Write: 18.8 mm
